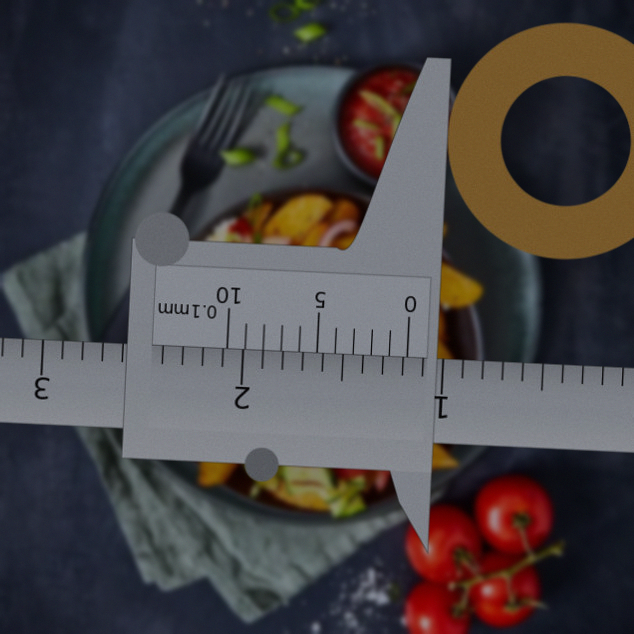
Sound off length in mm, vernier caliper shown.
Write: 11.8 mm
